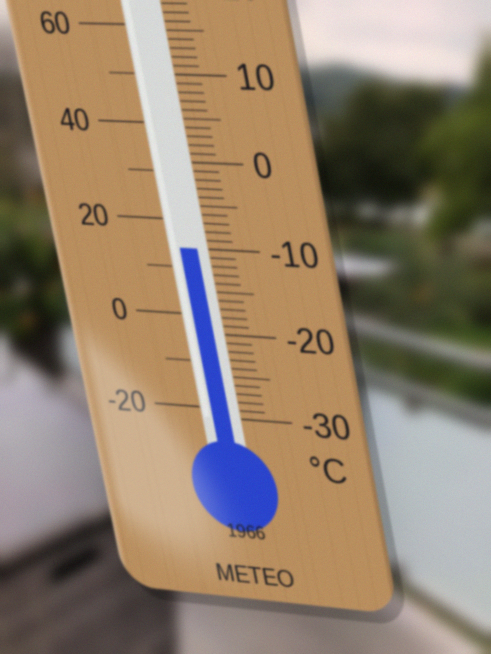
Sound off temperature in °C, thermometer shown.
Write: -10 °C
